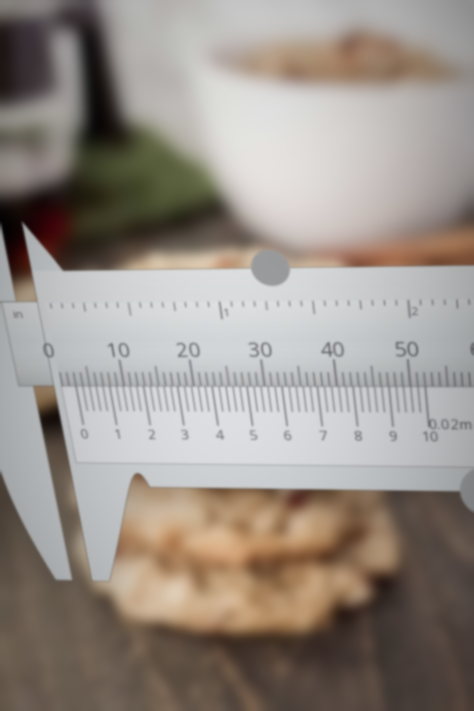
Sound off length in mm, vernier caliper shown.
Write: 3.0 mm
